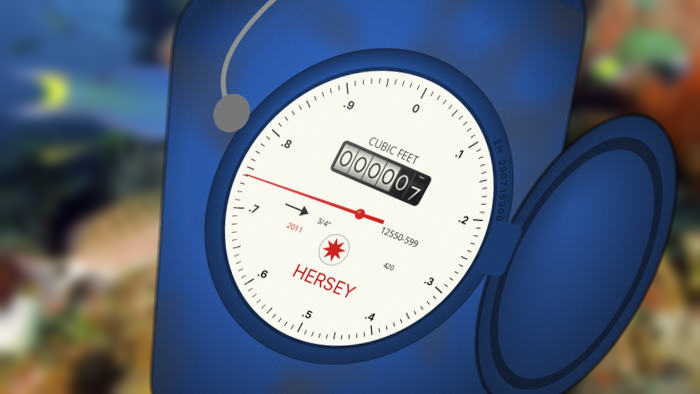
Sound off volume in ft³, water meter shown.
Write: 6.74 ft³
